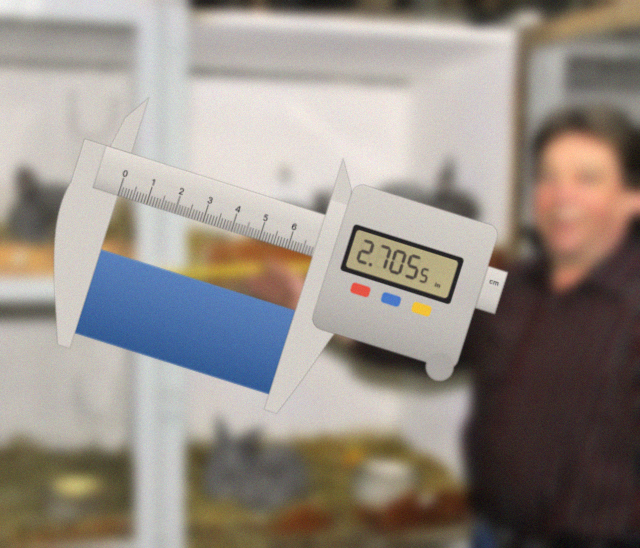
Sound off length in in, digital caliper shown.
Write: 2.7055 in
